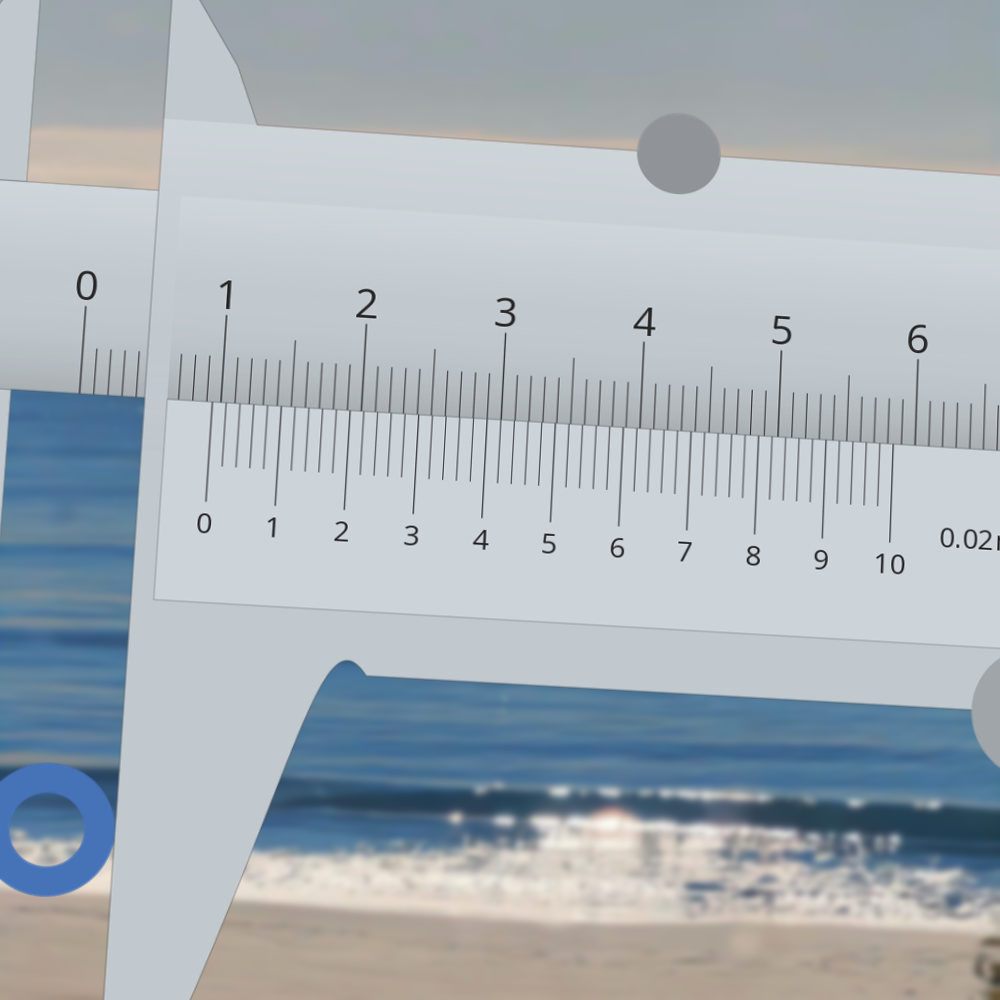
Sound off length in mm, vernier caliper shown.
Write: 9.4 mm
